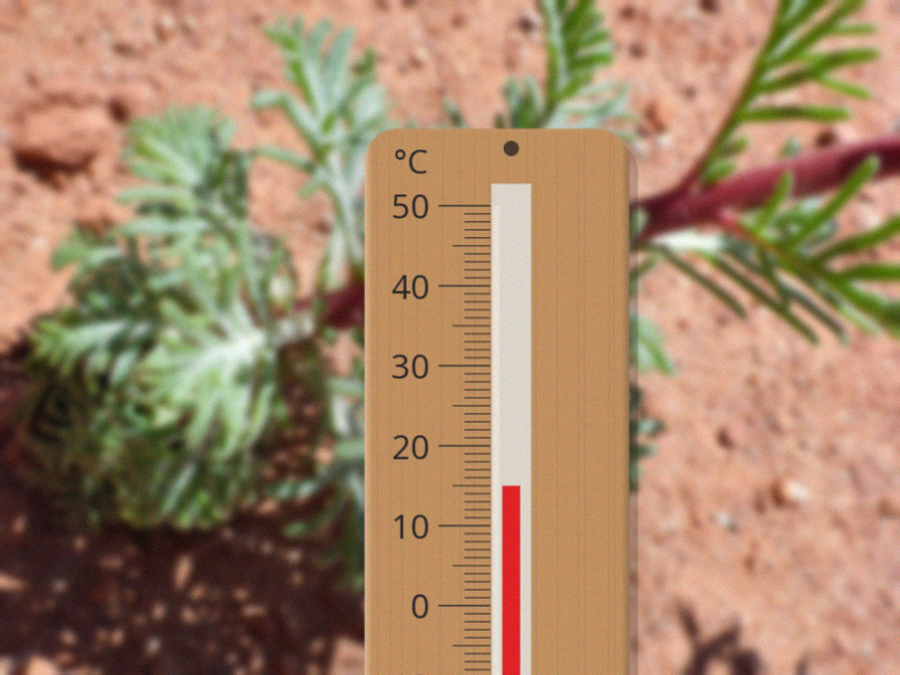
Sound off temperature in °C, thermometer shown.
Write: 15 °C
